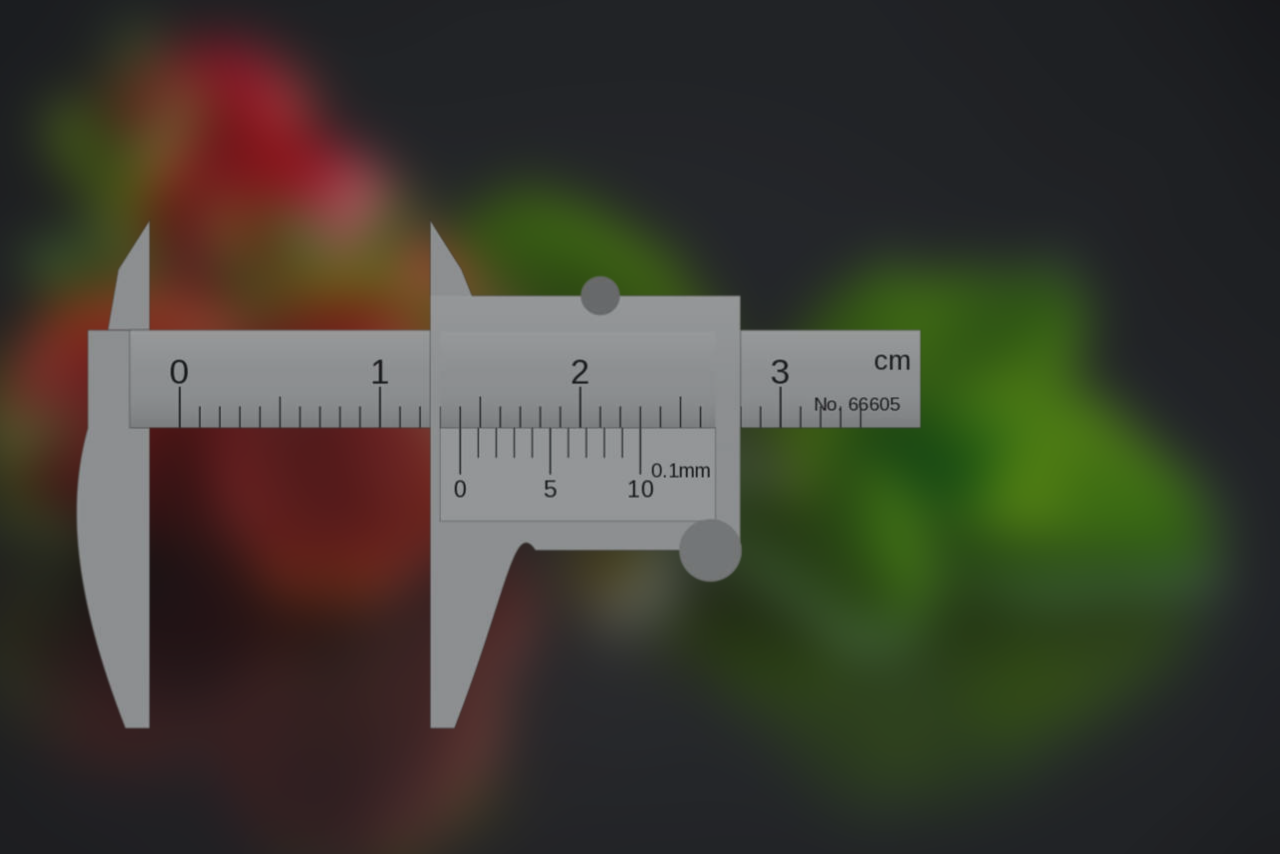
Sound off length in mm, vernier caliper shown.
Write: 14.0 mm
